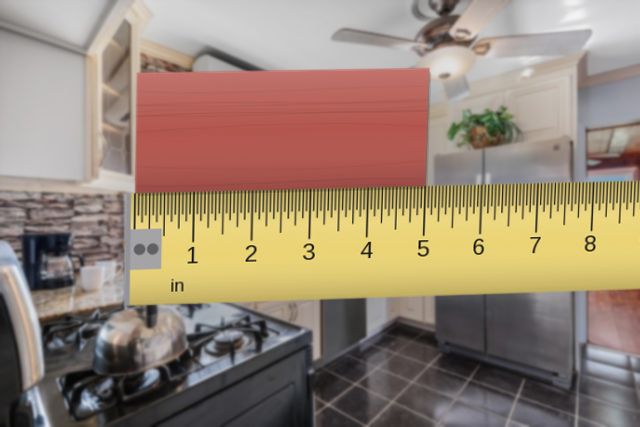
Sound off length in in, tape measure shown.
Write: 5 in
